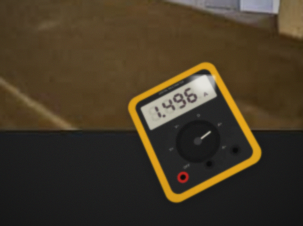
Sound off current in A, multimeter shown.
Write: 1.496 A
